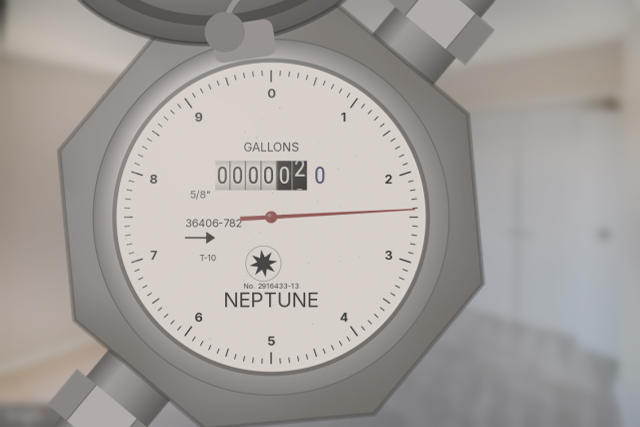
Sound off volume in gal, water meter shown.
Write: 22.4 gal
